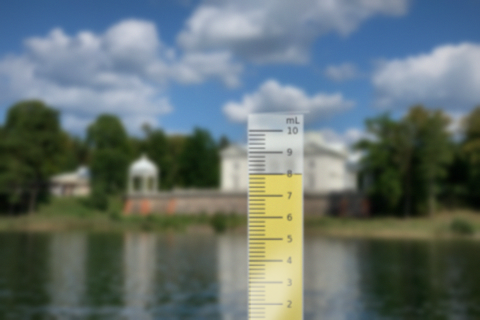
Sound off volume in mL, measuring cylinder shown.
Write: 8 mL
